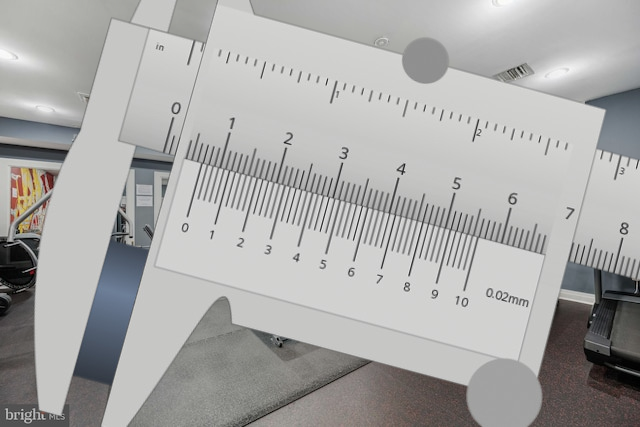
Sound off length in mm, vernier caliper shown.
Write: 6.8 mm
